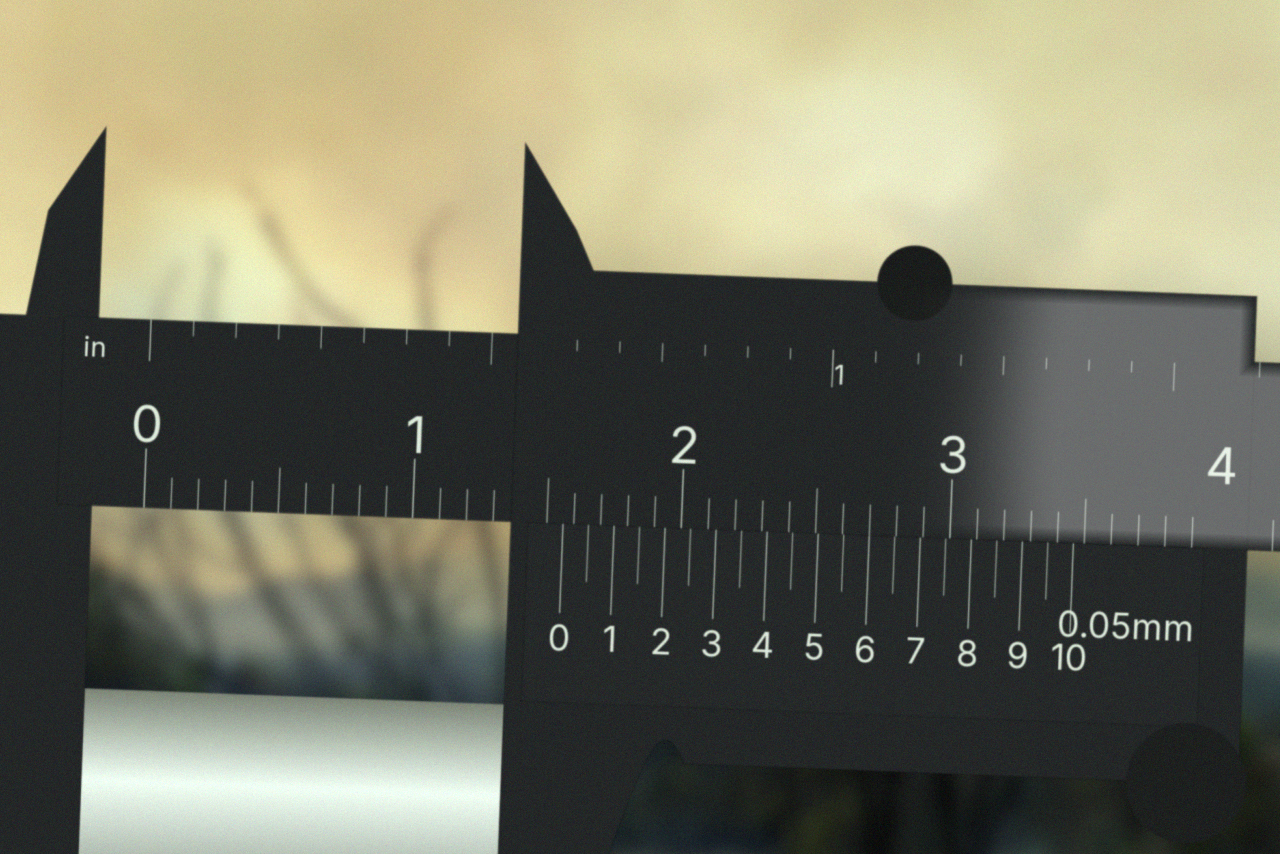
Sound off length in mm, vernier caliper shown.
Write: 15.60 mm
